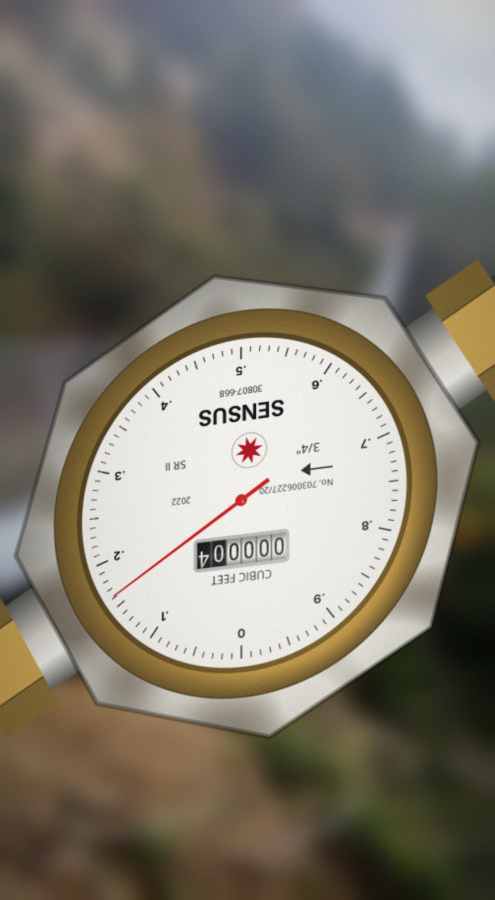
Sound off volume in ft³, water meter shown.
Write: 4.16 ft³
